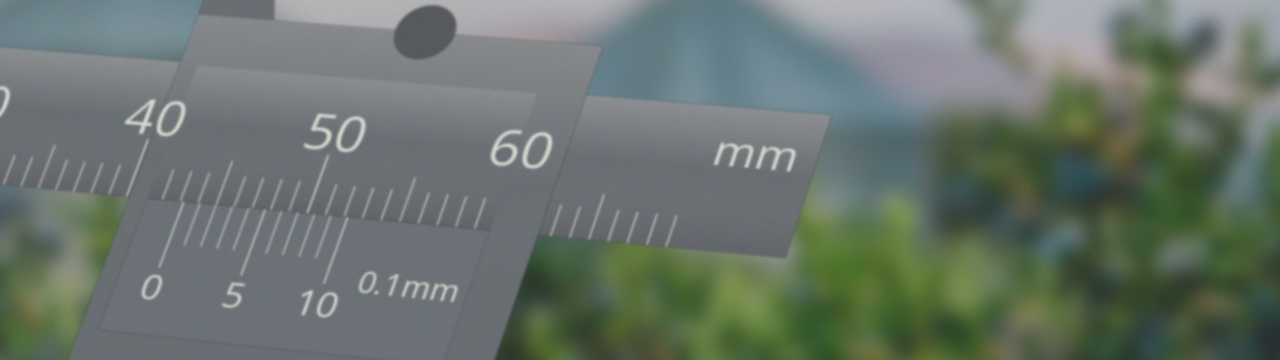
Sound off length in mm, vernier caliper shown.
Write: 43.2 mm
